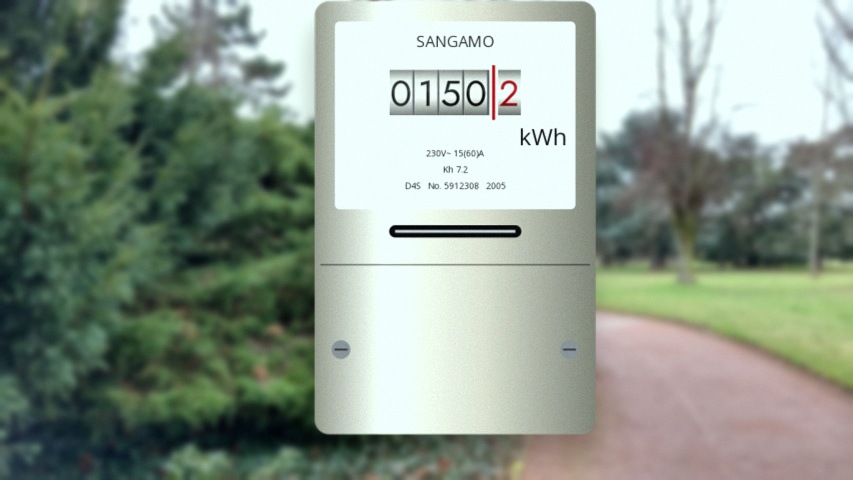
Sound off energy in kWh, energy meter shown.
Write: 150.2 kWh
